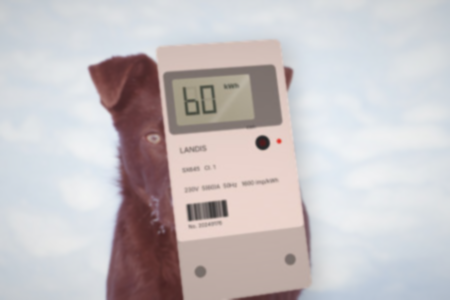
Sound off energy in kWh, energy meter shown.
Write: 60 kWh
